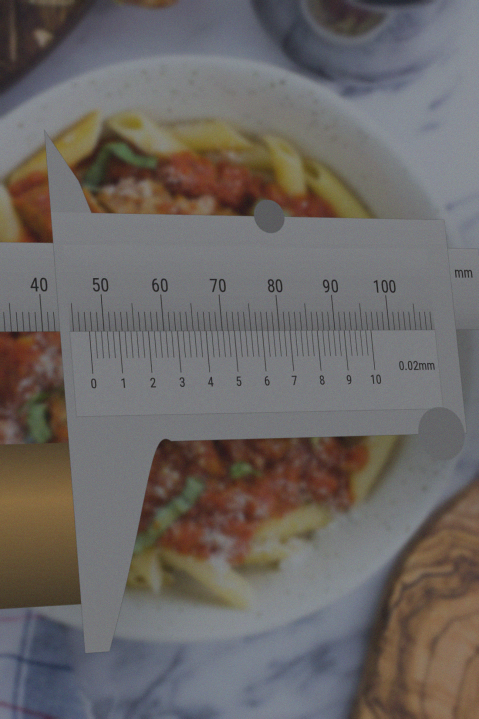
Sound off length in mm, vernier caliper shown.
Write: 47.6 mm
